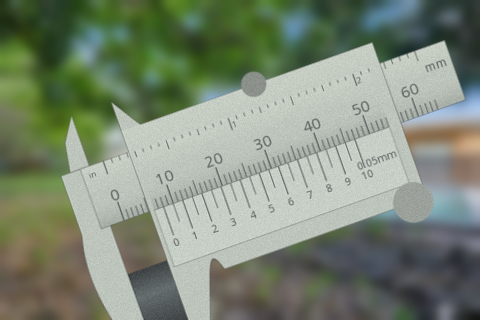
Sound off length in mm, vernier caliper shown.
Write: 8.0 mm
